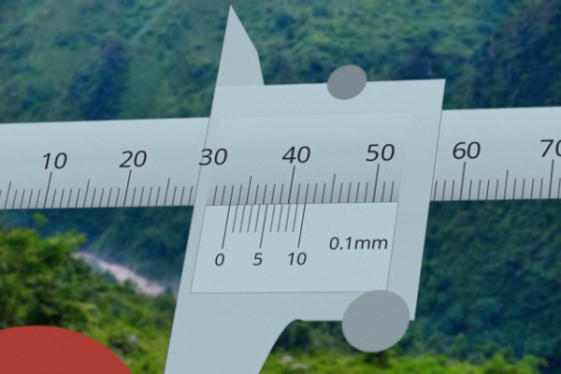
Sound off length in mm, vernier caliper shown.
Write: 33.0 mm
